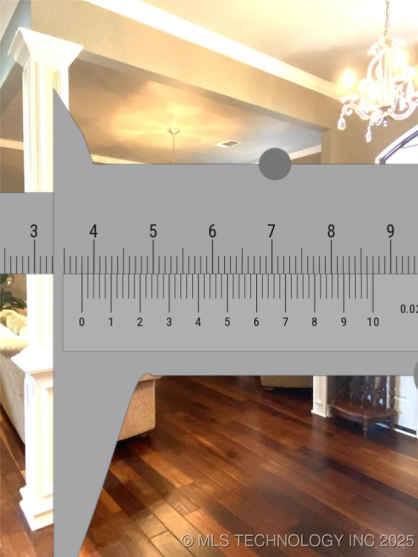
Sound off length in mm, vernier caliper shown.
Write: 38.0 mm
